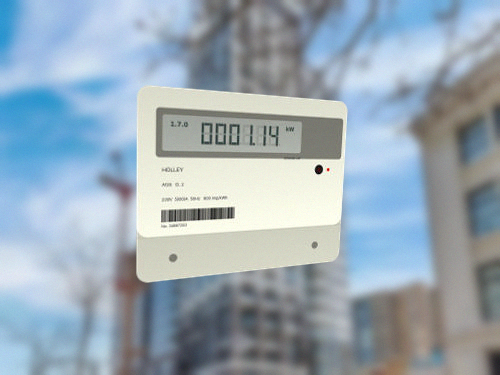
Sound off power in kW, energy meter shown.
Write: 1.14 kW
